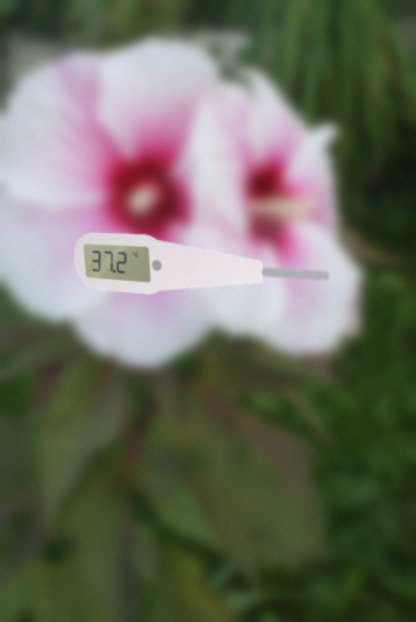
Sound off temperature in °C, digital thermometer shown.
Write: 37.2 °C
